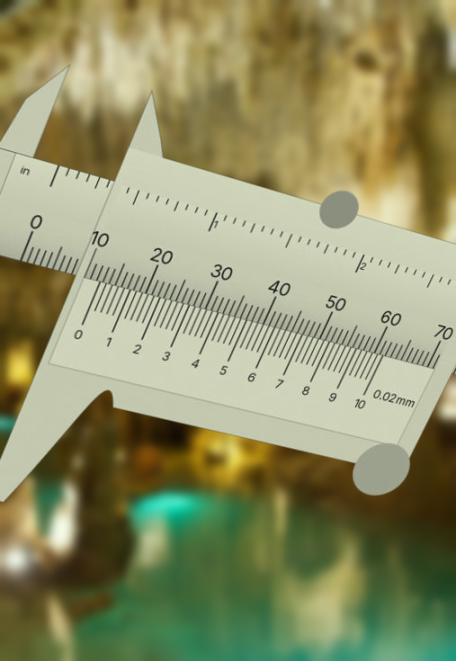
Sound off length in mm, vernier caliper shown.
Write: 12.6 mm
